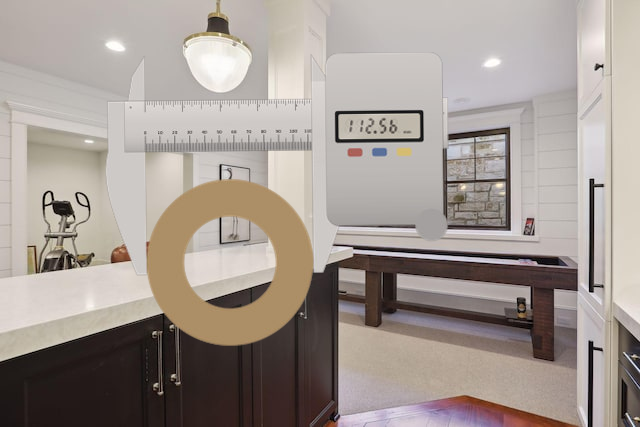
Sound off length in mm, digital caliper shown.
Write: 112.56 mm
